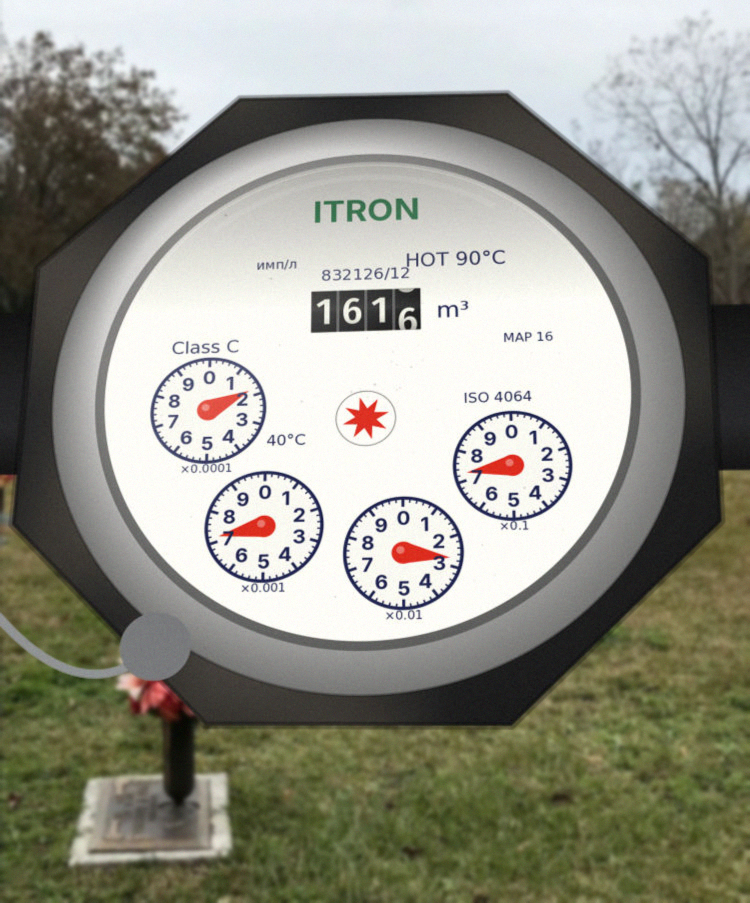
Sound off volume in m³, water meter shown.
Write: 1615.7271 m³
